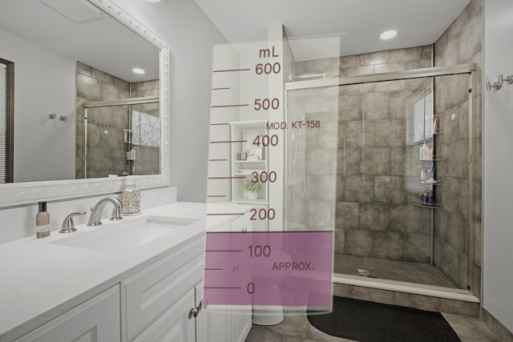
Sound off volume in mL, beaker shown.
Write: 150 mL
